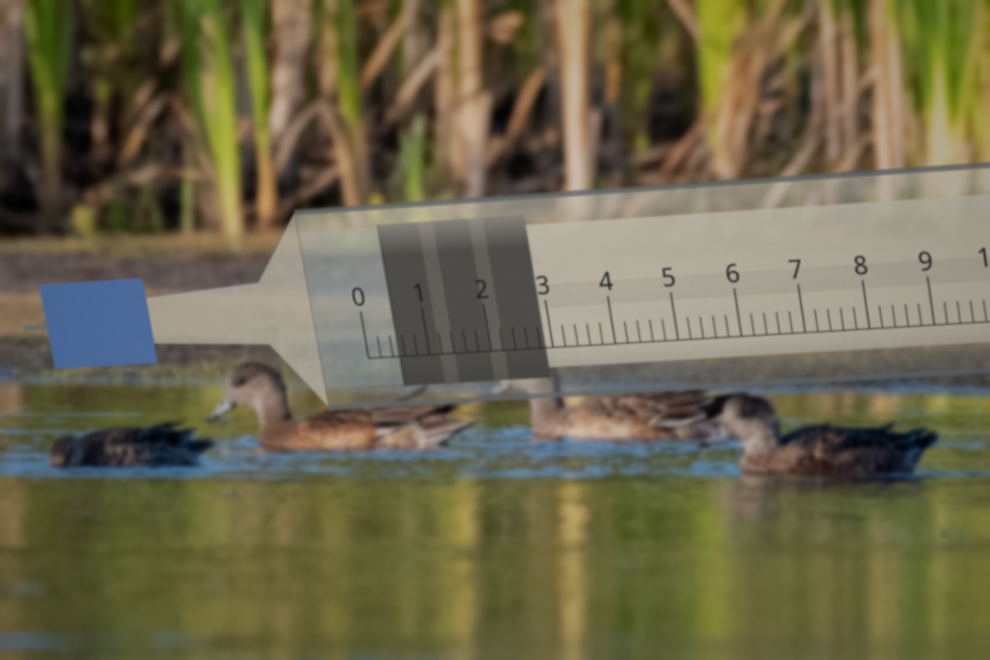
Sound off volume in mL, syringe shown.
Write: 0.5 mL
